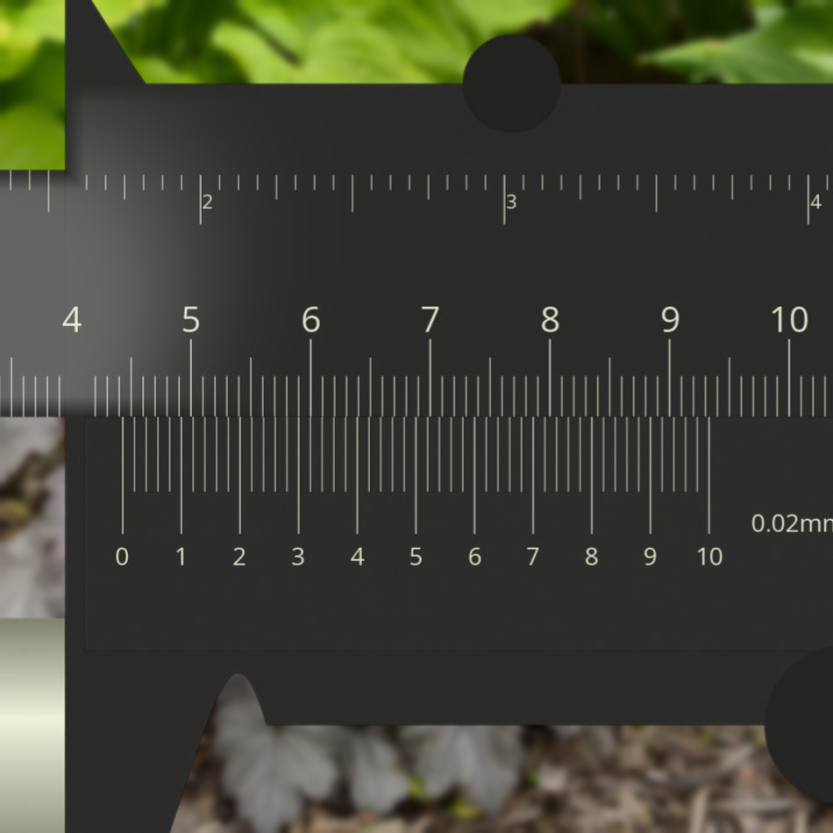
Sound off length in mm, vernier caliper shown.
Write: 44.3 mm
